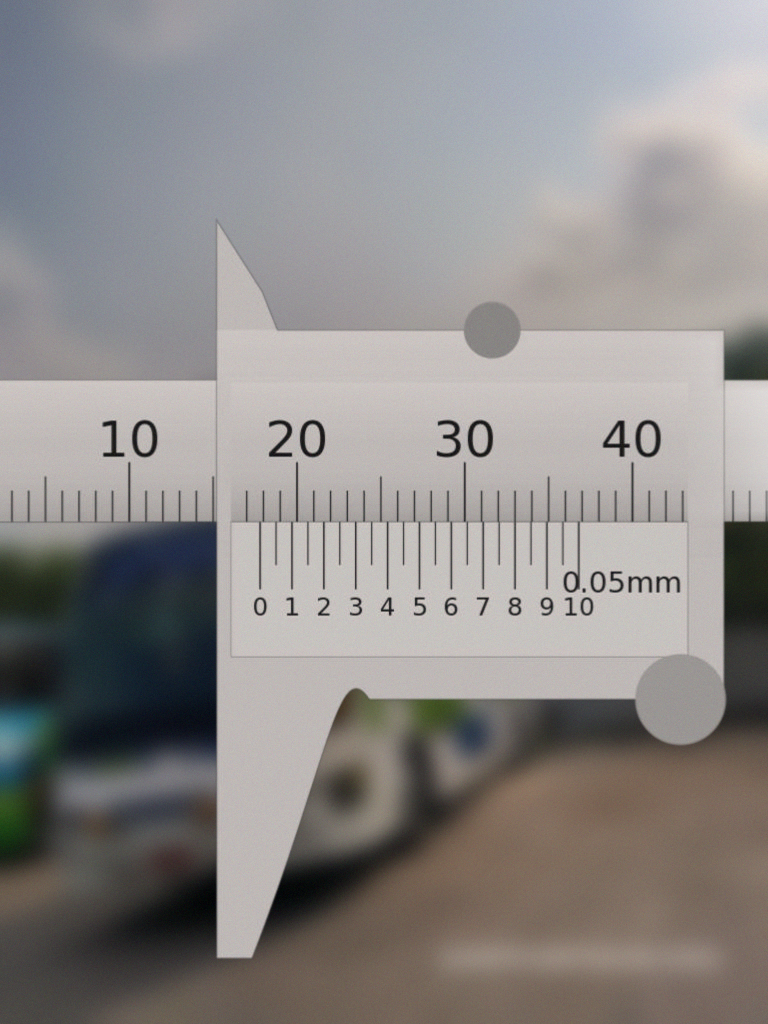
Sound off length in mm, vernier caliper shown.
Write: 17.8 mm
